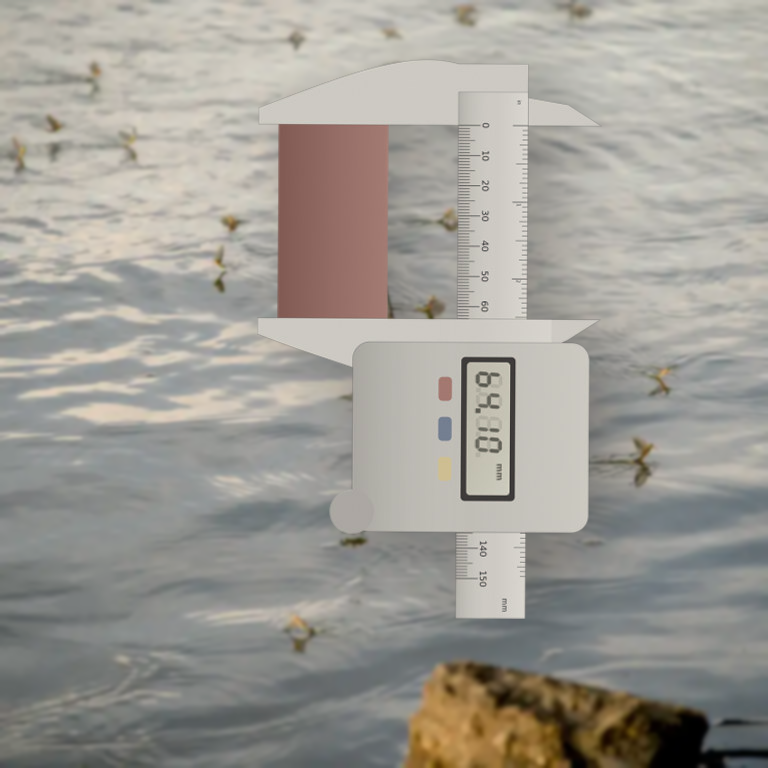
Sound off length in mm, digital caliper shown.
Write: 64.10 mm
